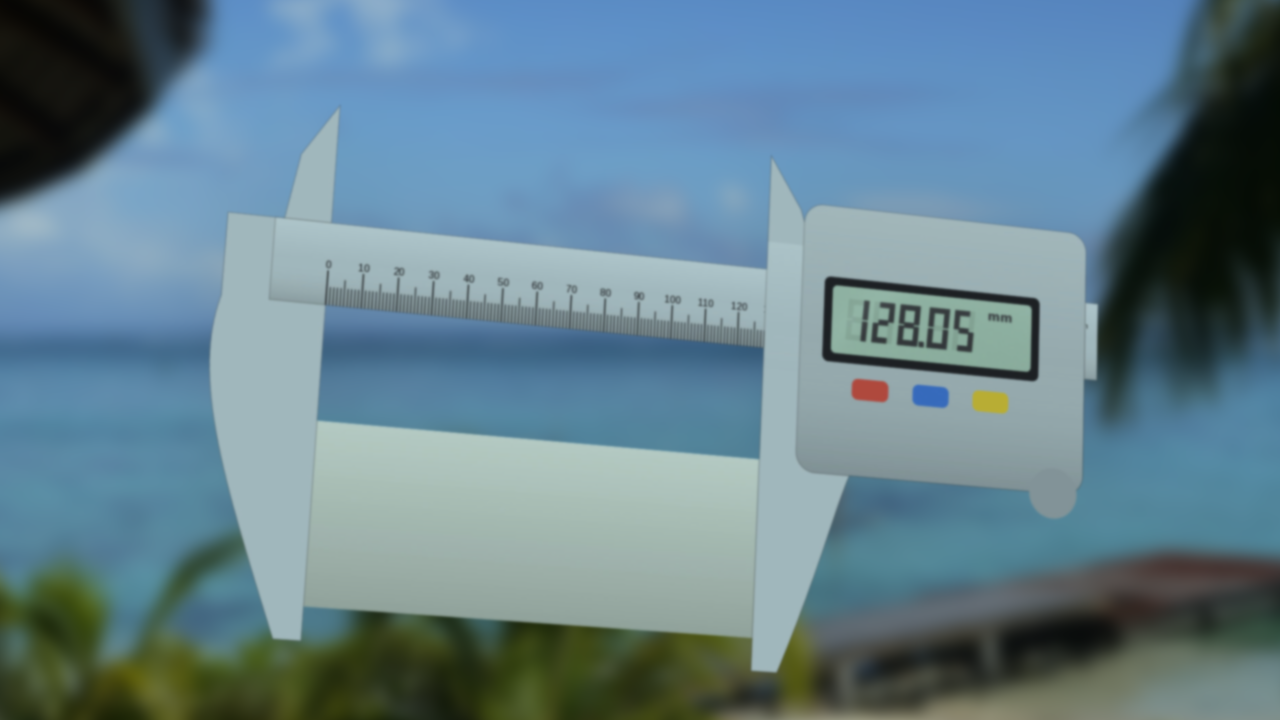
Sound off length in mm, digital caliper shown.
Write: 128.05 mm
